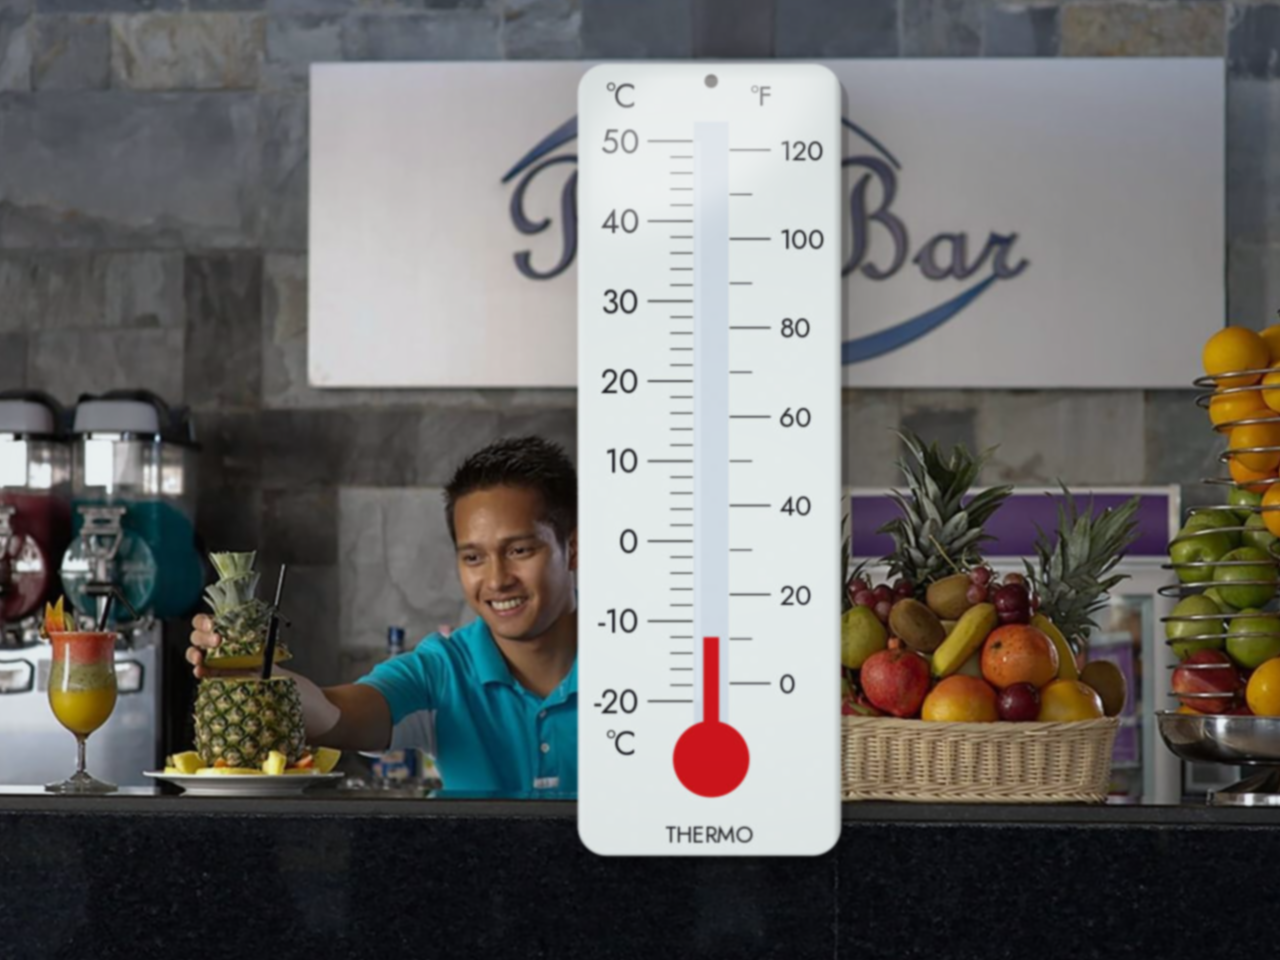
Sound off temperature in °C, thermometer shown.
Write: -12 °C
